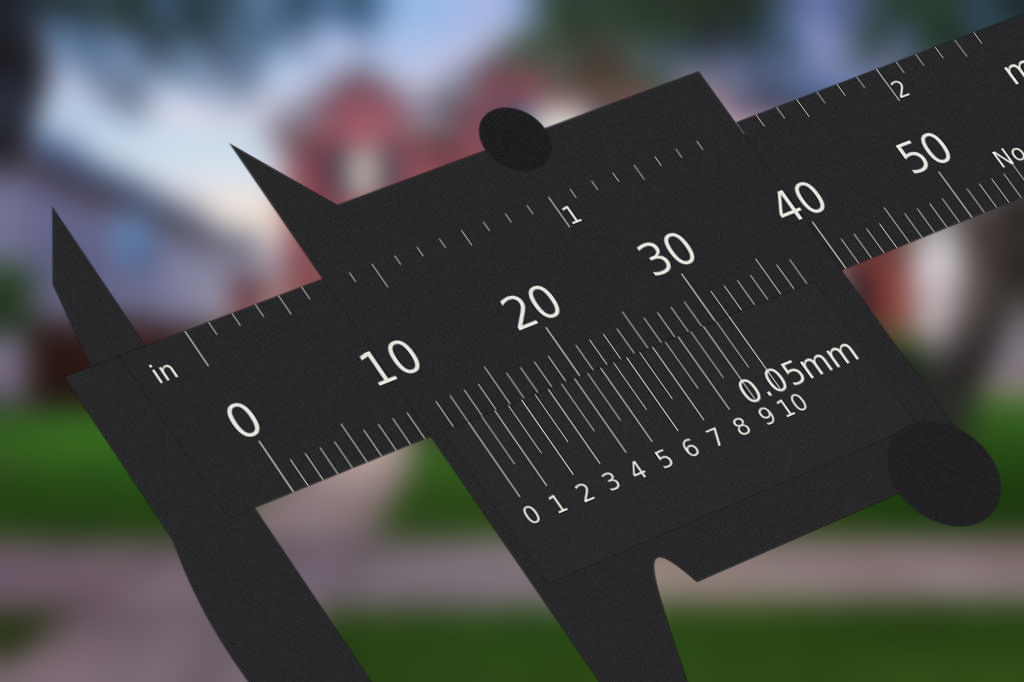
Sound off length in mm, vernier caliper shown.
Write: 12.0 mm
